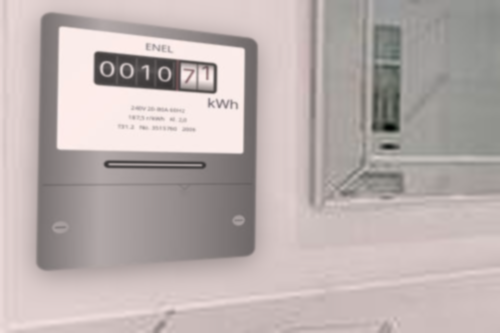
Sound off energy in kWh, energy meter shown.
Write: 10.71 kWh
